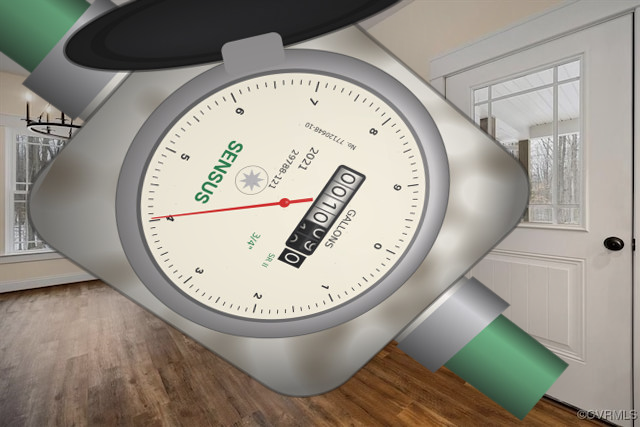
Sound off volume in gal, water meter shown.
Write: 10094.0 gal
